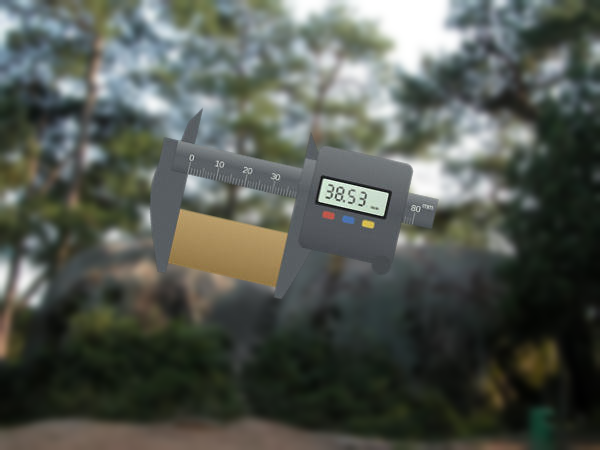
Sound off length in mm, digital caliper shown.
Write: 38.53 mm
